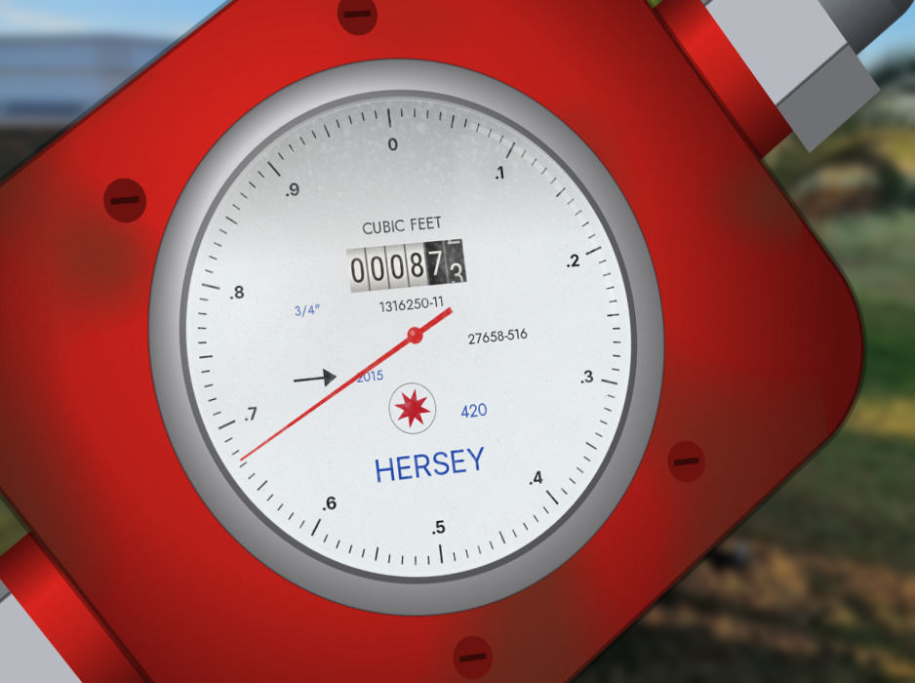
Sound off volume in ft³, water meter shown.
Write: 872.67 ft³
